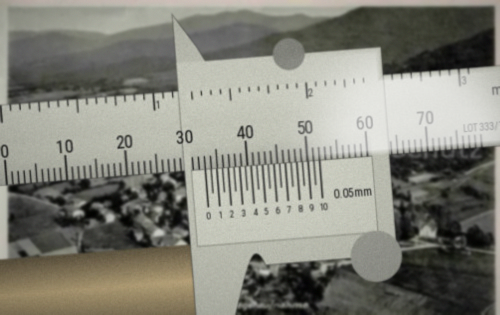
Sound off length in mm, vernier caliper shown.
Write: 33.0 mm
